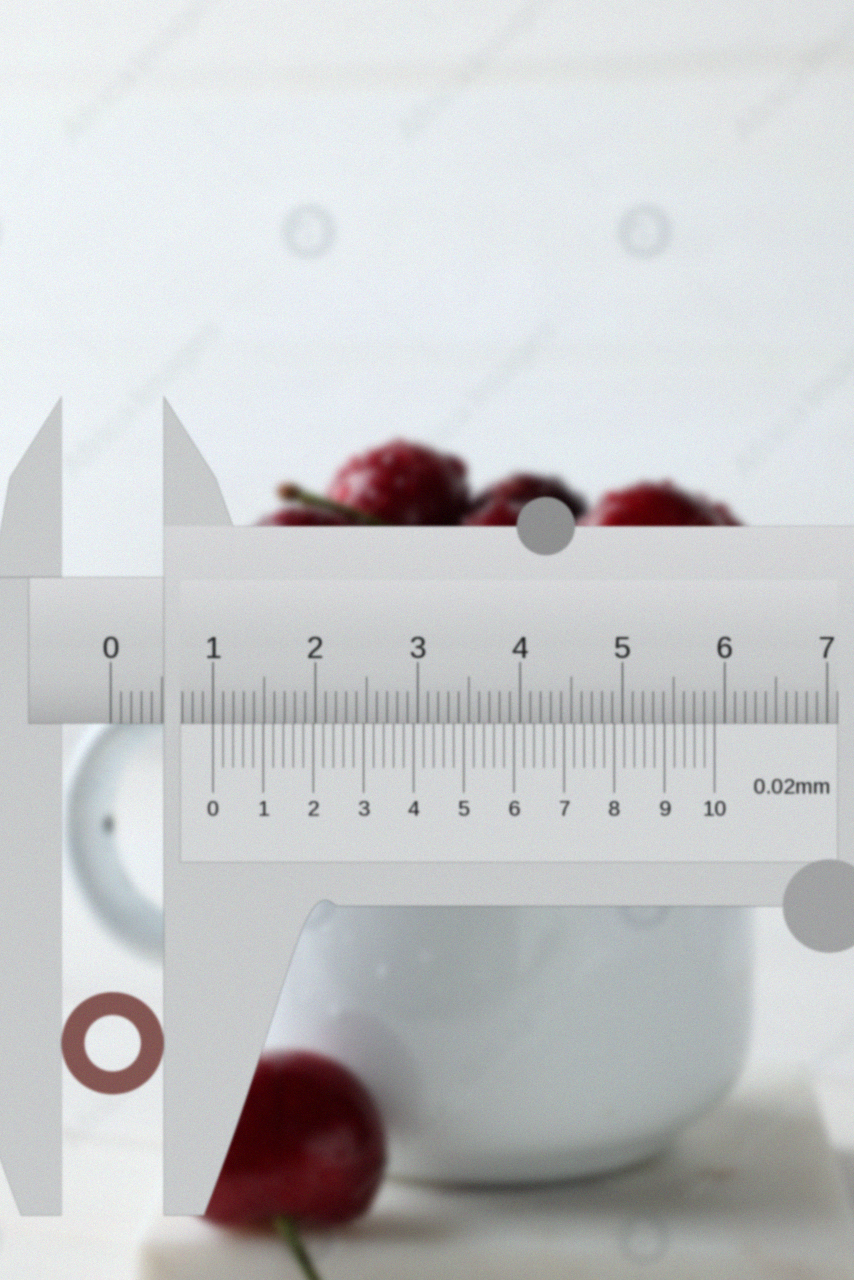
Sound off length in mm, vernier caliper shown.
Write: 10.0 mm
